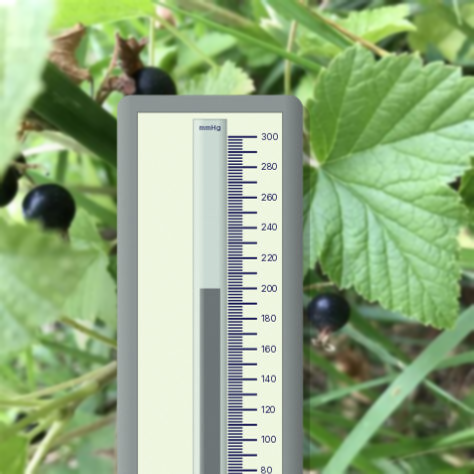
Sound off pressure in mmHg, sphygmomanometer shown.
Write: 200 mmHg
